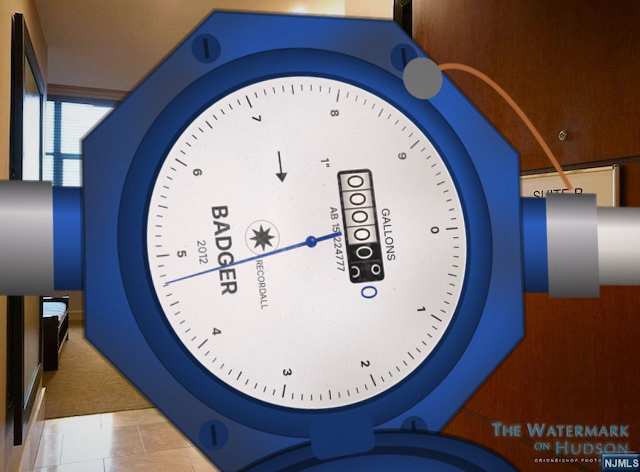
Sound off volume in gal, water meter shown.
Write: 84.7 gal
